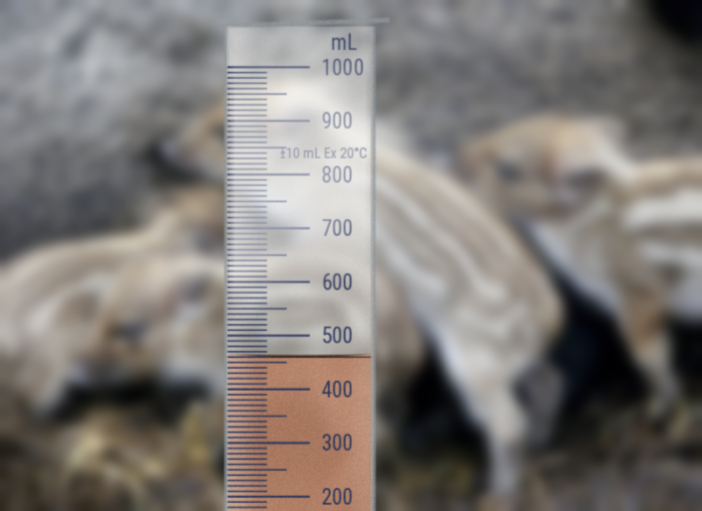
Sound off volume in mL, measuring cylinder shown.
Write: 460 mL
